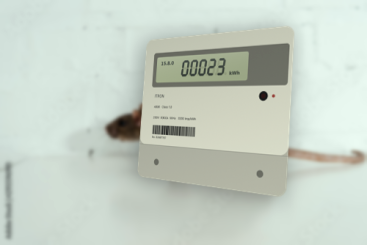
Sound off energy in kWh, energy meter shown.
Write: 23 kWh
